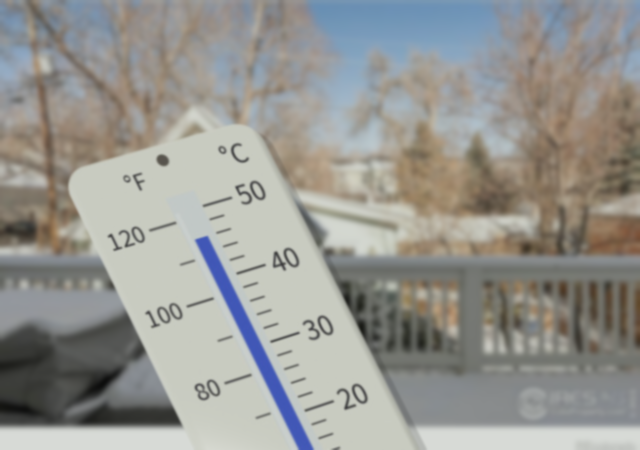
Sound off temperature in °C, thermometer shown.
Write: 46 °C
